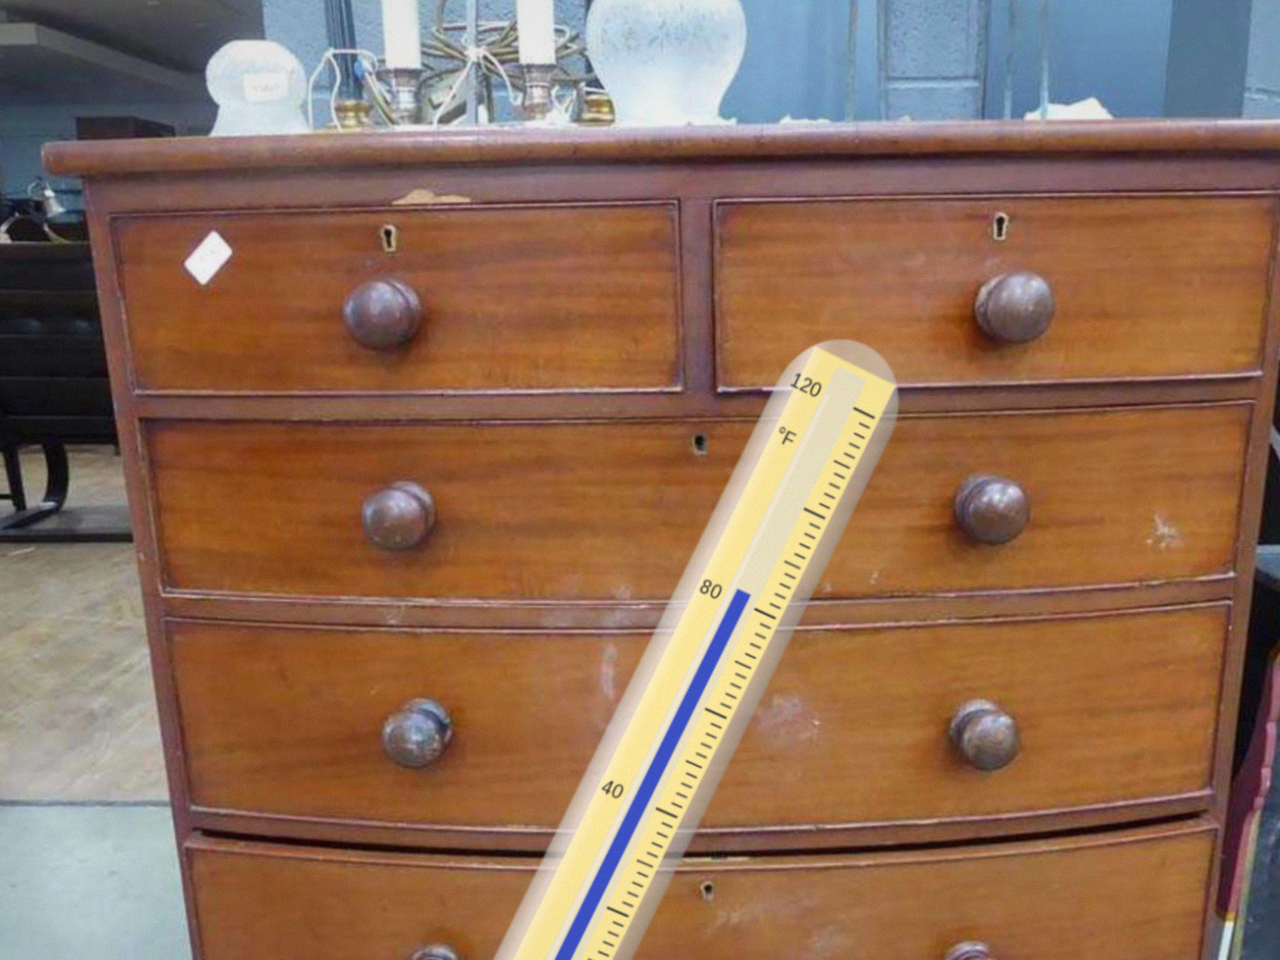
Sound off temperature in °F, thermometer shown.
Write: 82 °F
